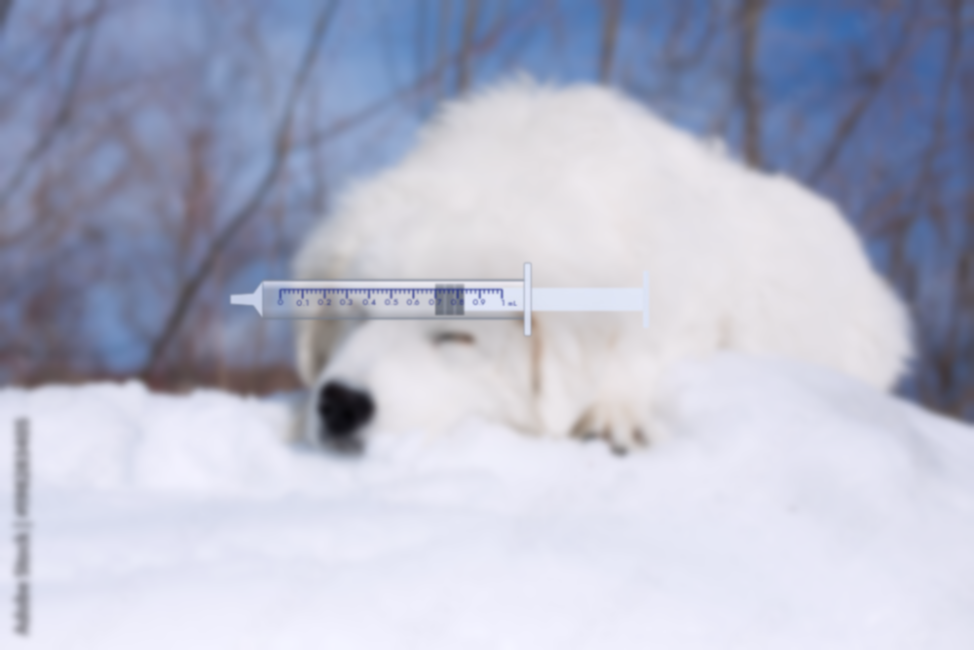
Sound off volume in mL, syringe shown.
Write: 0.7 mL
